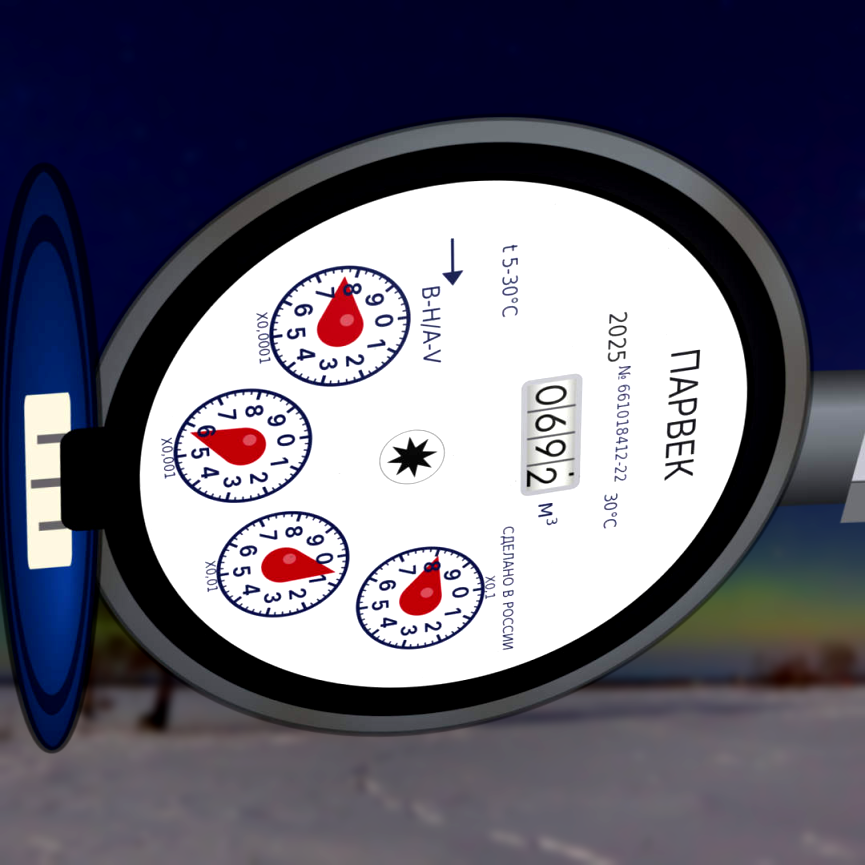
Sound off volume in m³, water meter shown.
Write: 691.8057 m³
